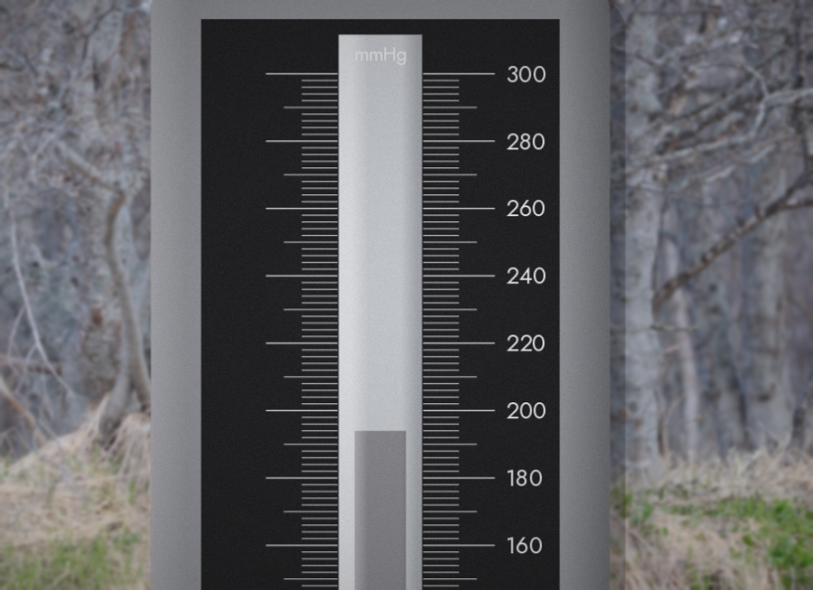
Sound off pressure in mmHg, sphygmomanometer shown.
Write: 194 mmHg
